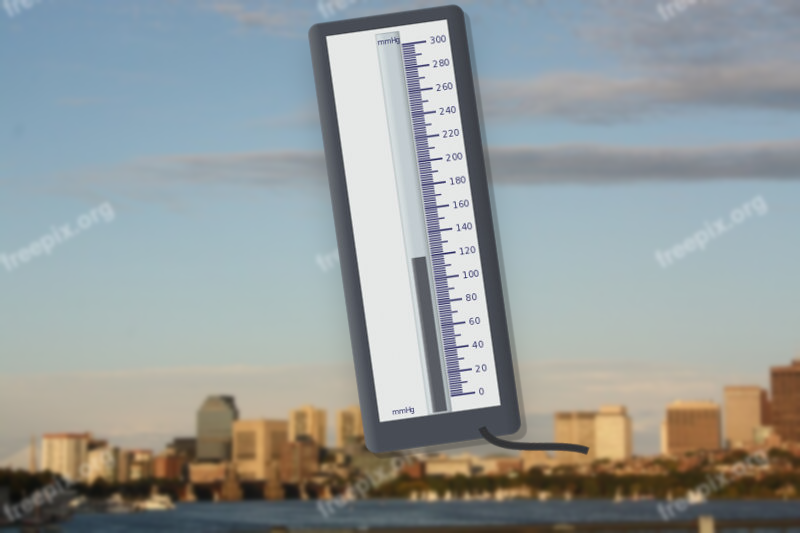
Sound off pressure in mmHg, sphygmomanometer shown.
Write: 120 mmHg
